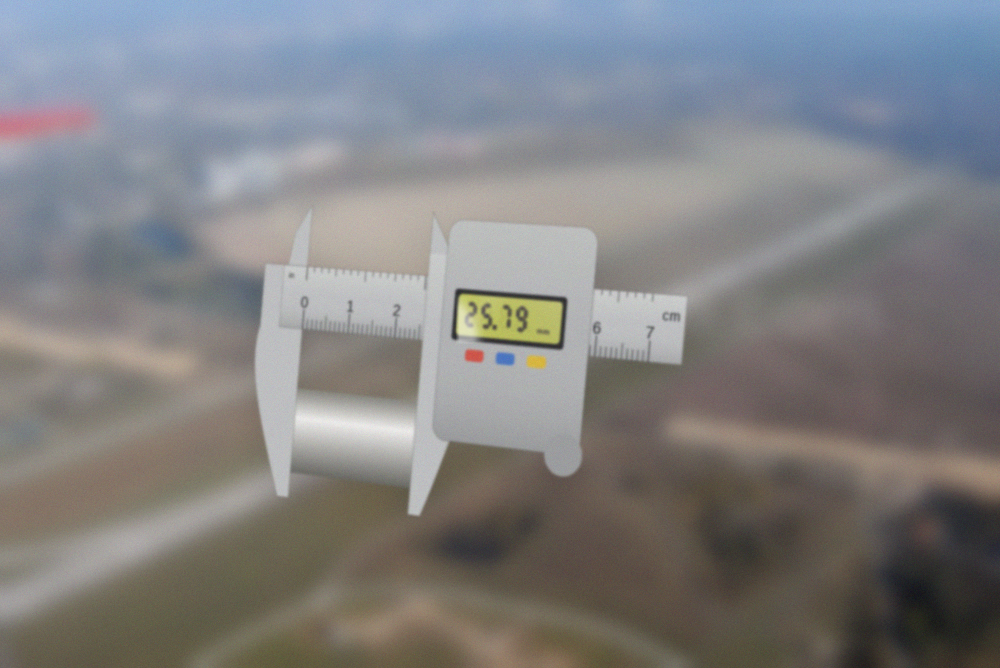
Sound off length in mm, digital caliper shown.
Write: 25.79 mm
